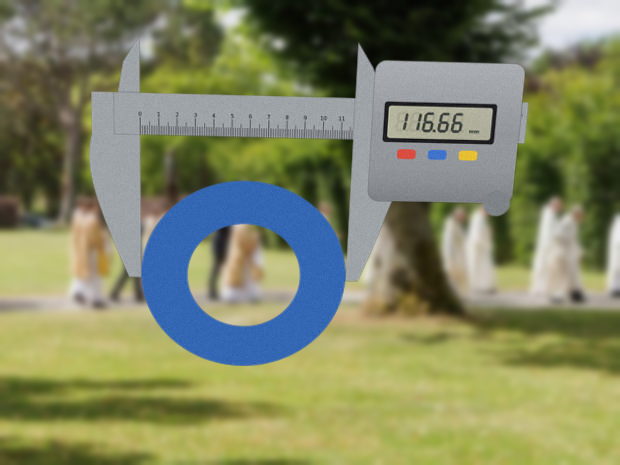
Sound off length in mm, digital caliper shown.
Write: 116.66 mm
